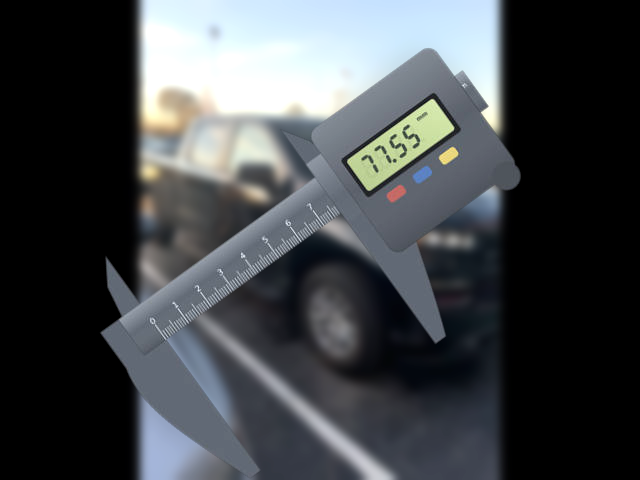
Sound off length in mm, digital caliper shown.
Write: 77.55 mm
